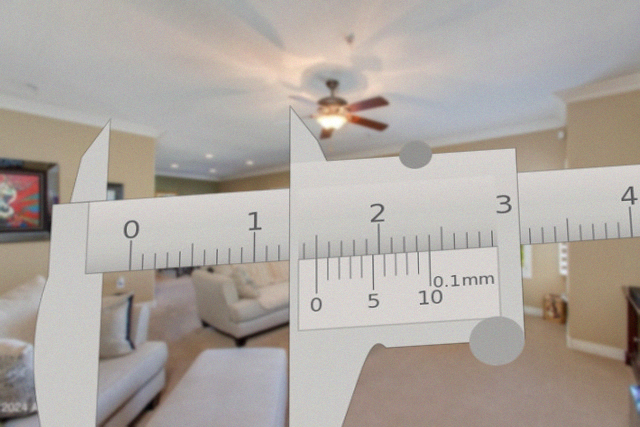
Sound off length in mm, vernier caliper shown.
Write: 15.0 mm
